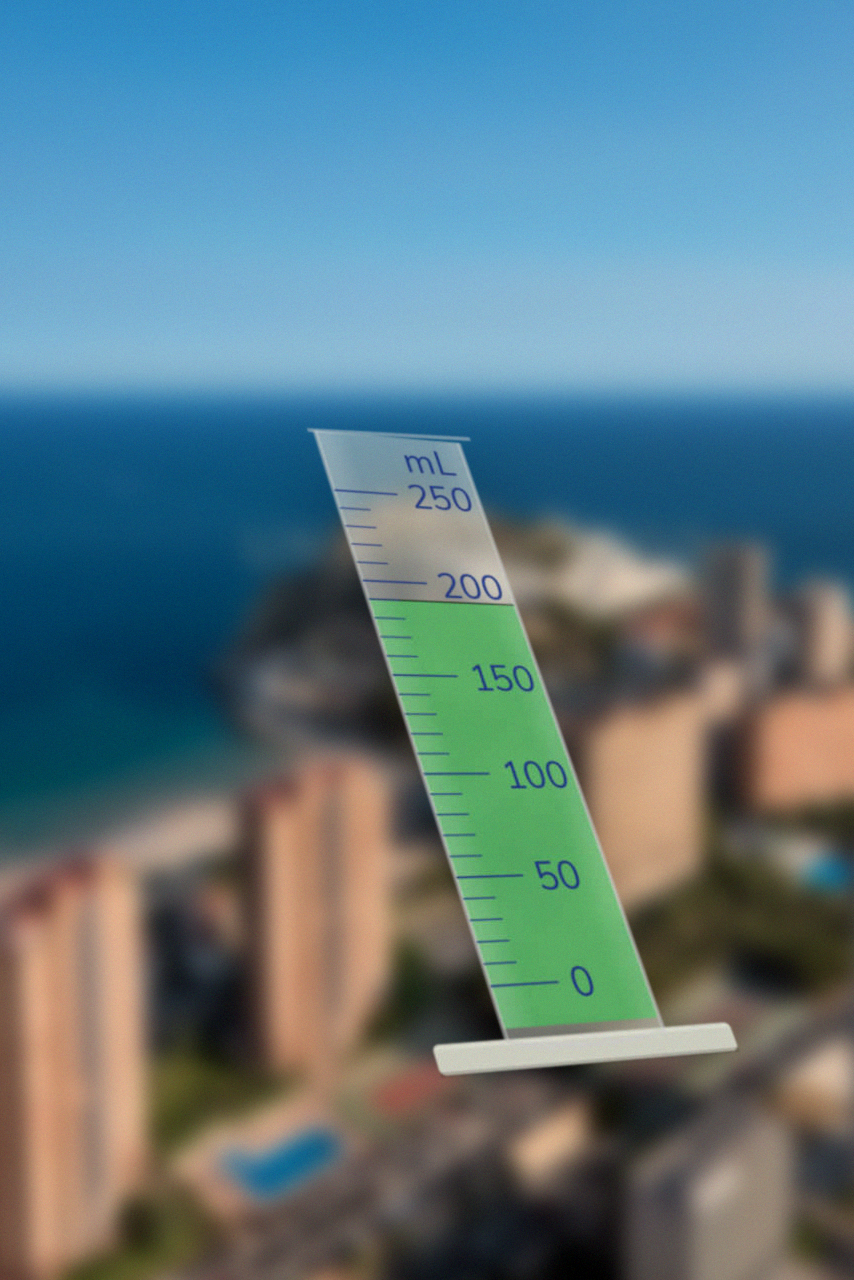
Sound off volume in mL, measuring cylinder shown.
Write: 190 mL
